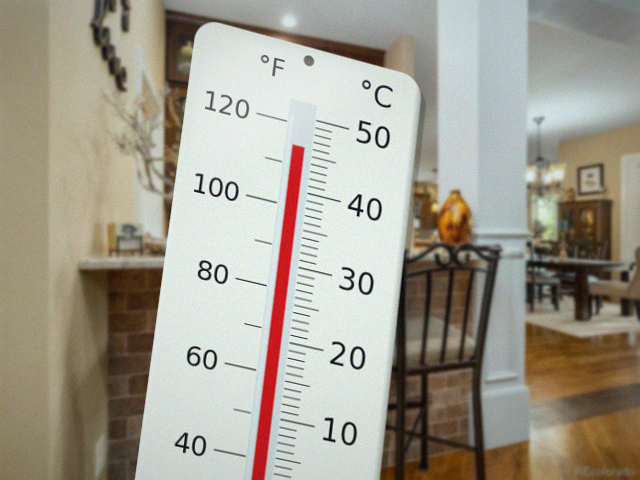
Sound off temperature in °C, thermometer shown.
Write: 46 °C
